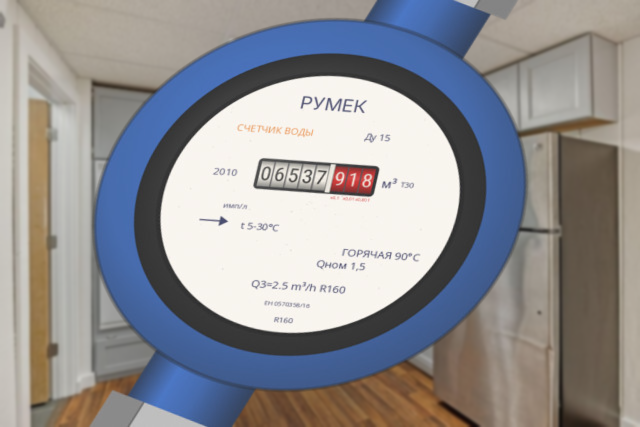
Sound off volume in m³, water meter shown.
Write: 6537.918 m³
